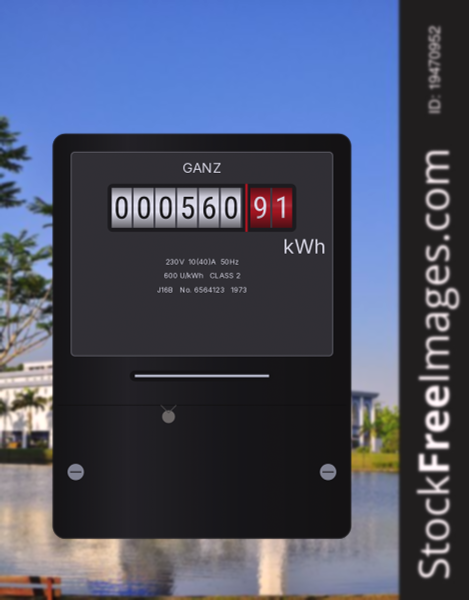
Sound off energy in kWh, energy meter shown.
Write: 560.91 kWh
